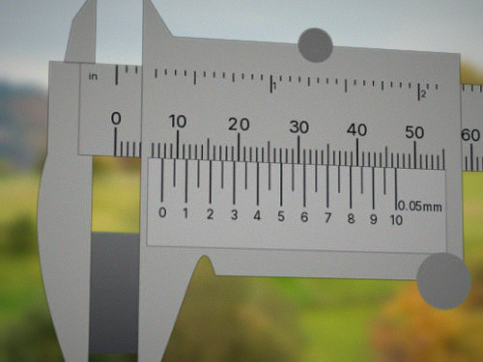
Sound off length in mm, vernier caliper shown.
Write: 7.6 mm
